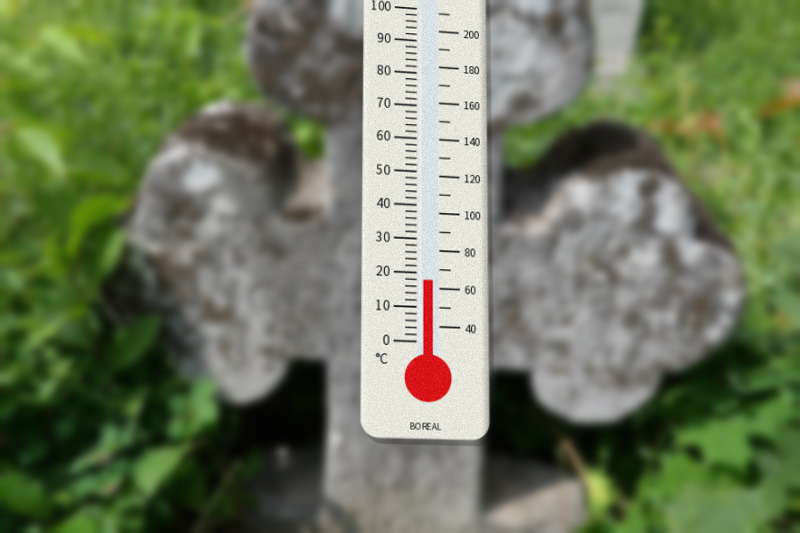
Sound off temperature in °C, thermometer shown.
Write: 18 °C
